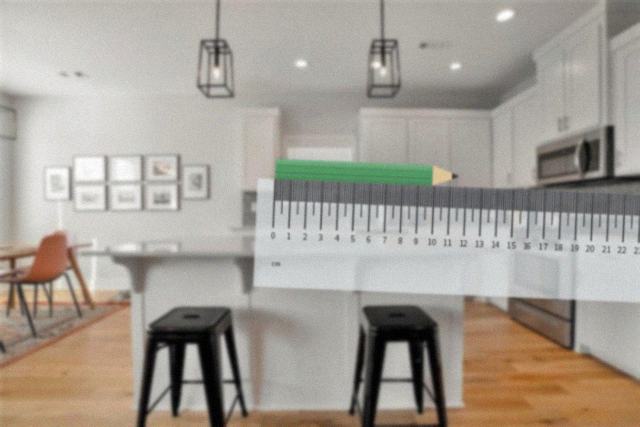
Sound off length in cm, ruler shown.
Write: 11.5 cm
